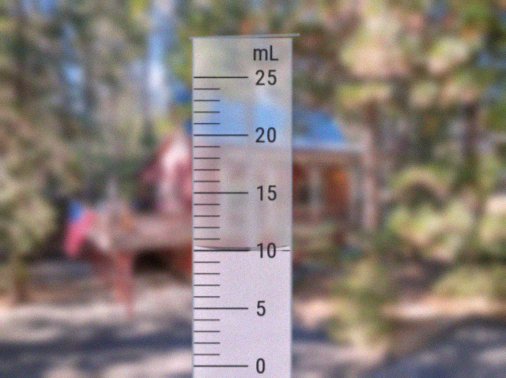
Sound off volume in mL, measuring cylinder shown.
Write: 10 mL
